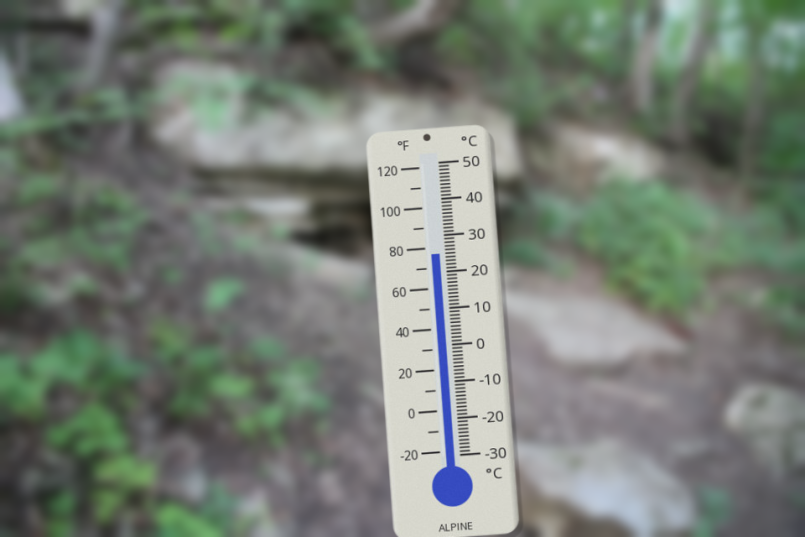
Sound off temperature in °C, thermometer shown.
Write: 25 °C
